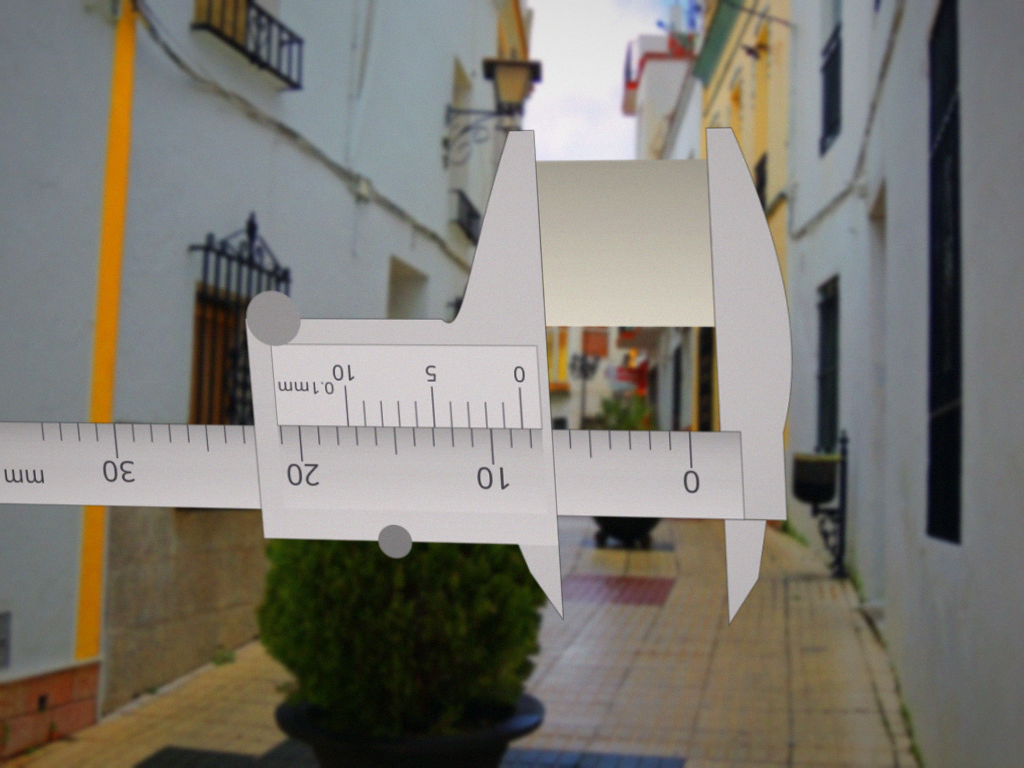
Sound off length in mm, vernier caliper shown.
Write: 8.4 mm
